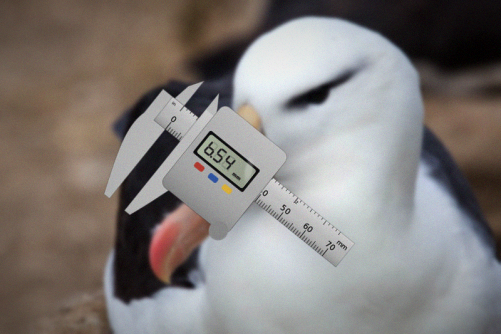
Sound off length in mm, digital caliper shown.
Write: 6.54 mm
